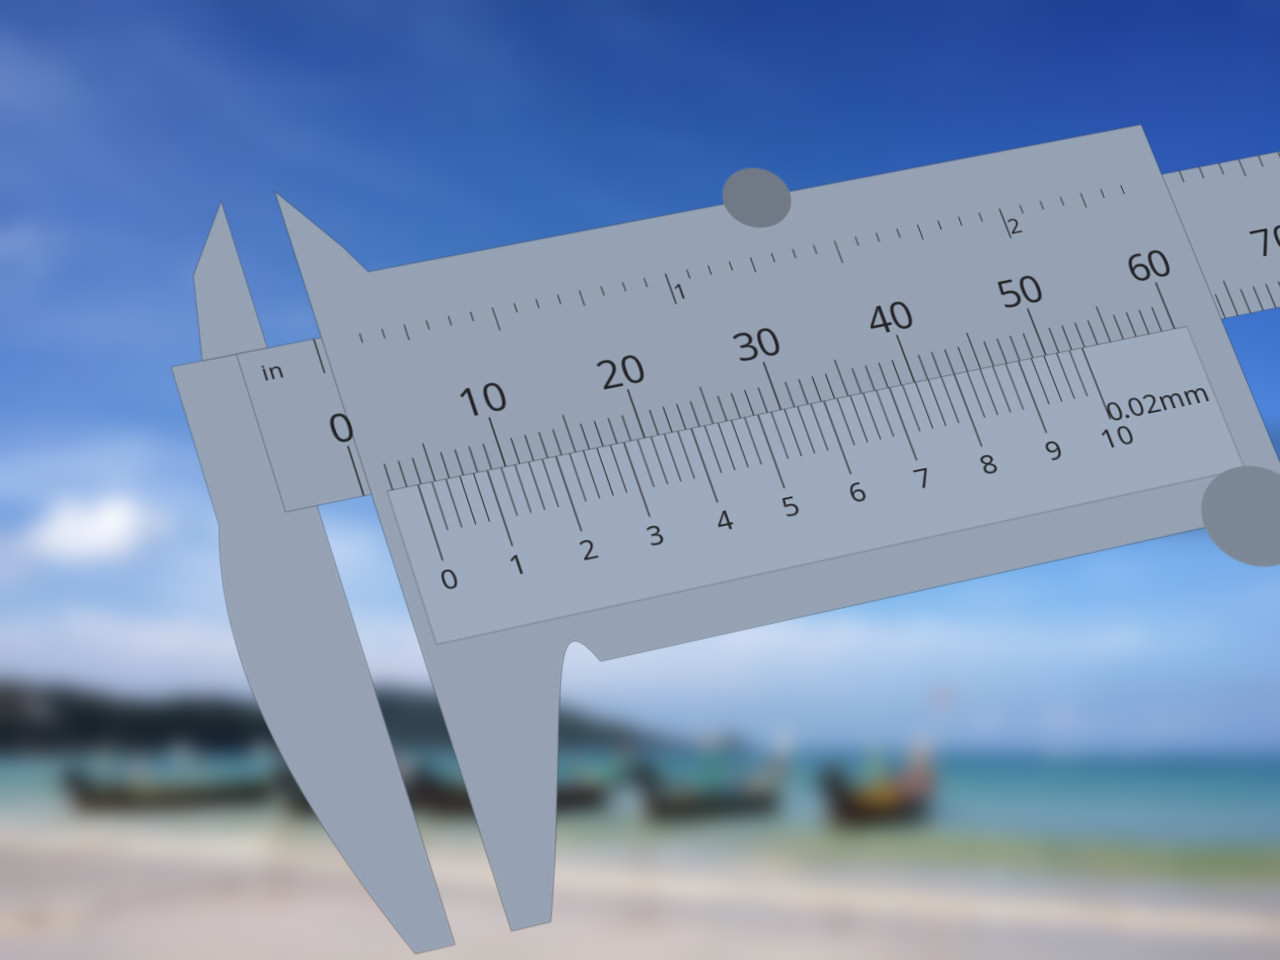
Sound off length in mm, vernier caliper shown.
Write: 3.8 mm
